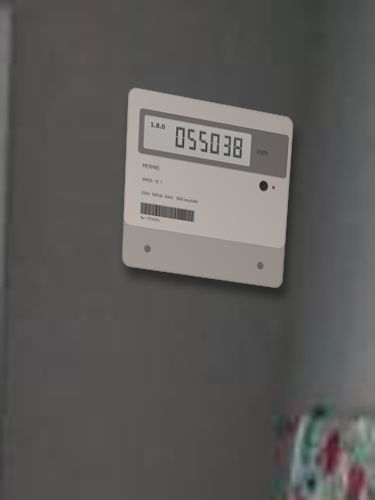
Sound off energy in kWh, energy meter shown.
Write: 55038 kWh
